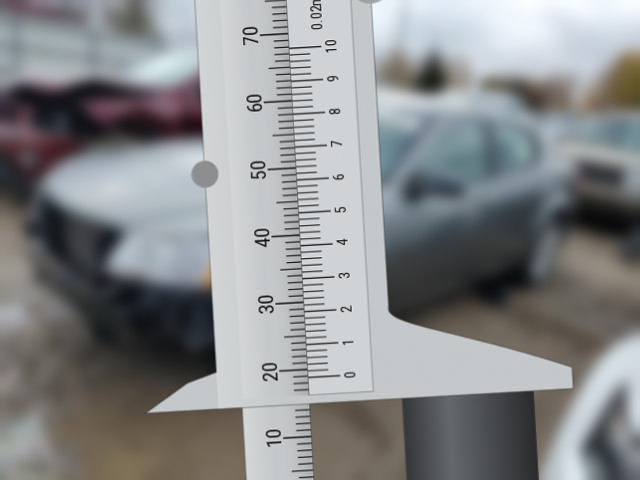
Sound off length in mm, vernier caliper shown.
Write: 18.8 mm
